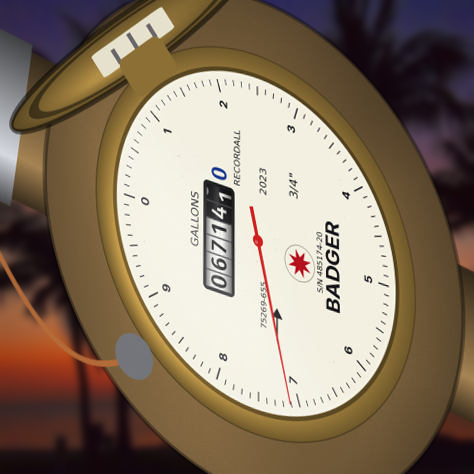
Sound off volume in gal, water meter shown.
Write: 671407.1 gal
